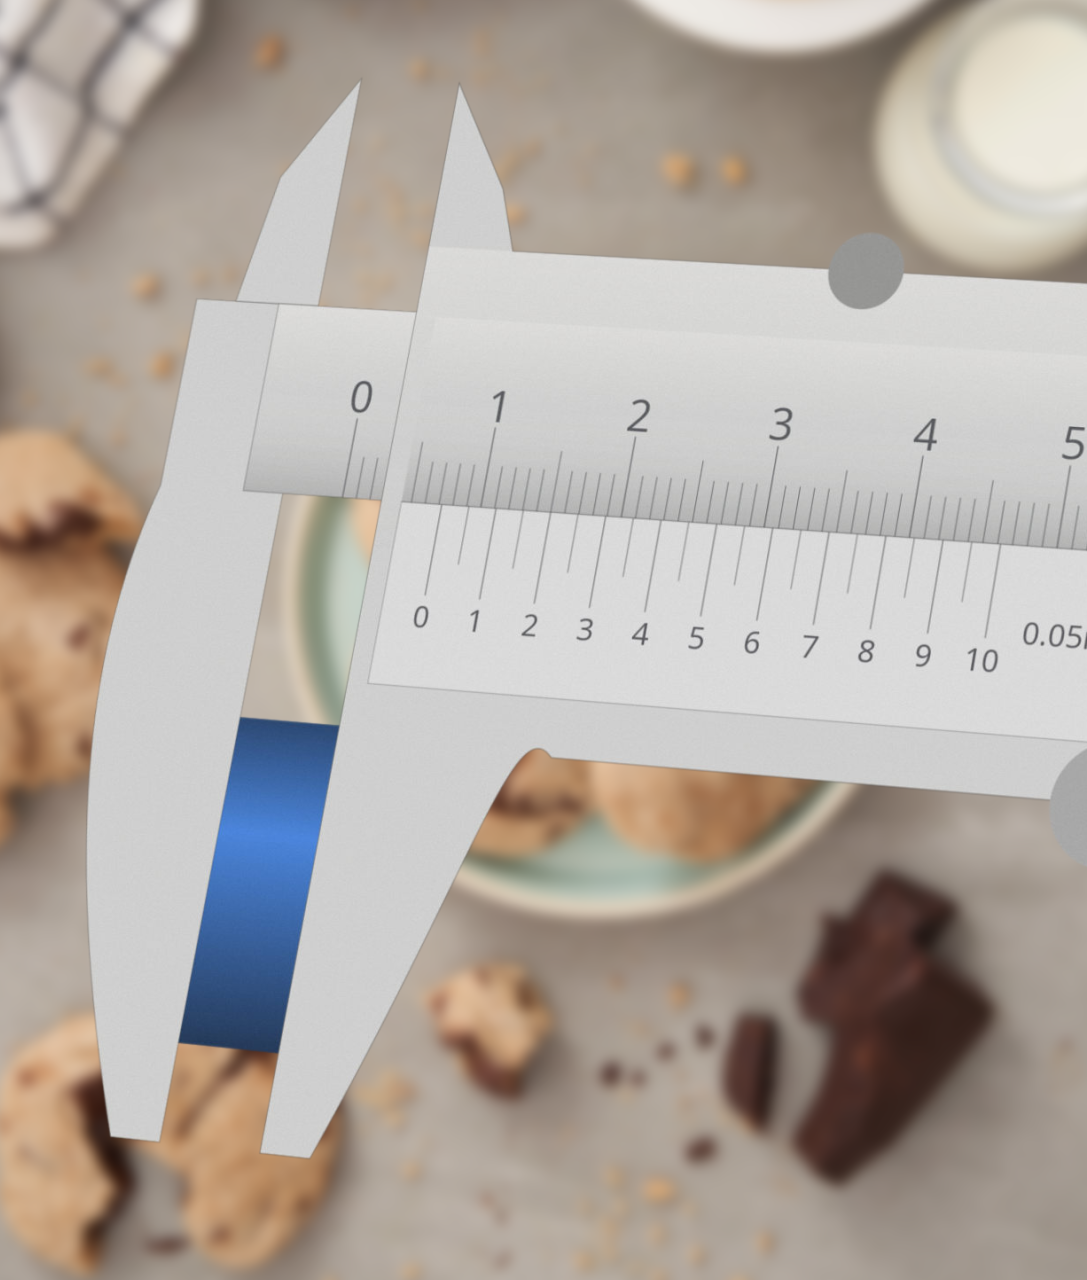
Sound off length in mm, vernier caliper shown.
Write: 7.2 mm
